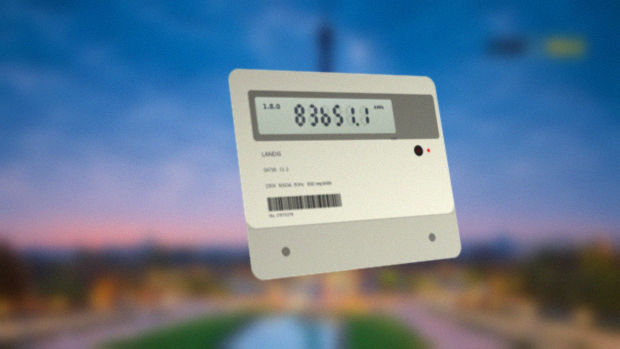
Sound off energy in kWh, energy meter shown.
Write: 83651.1 kWh
